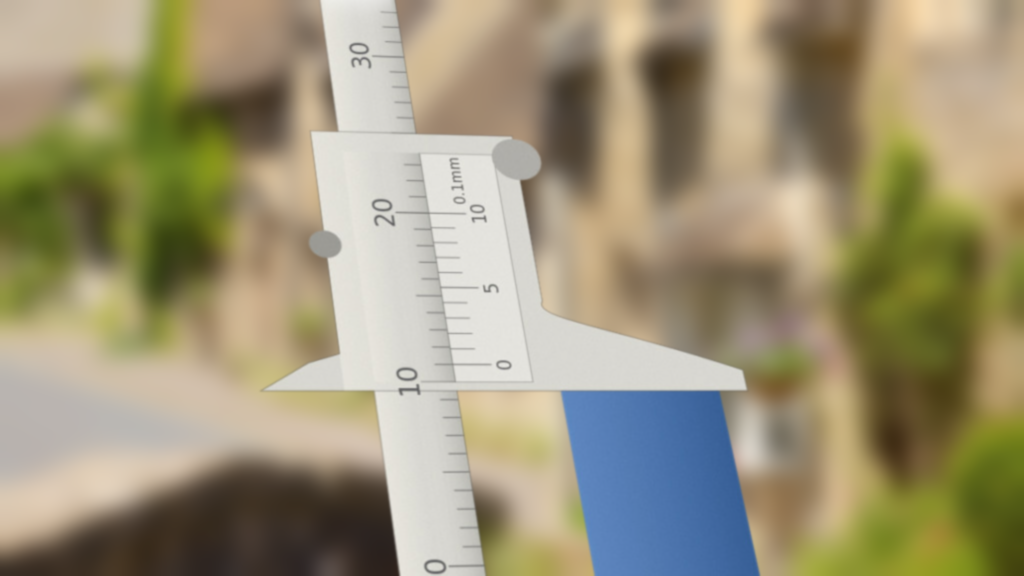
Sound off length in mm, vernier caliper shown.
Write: 11.0 mm
